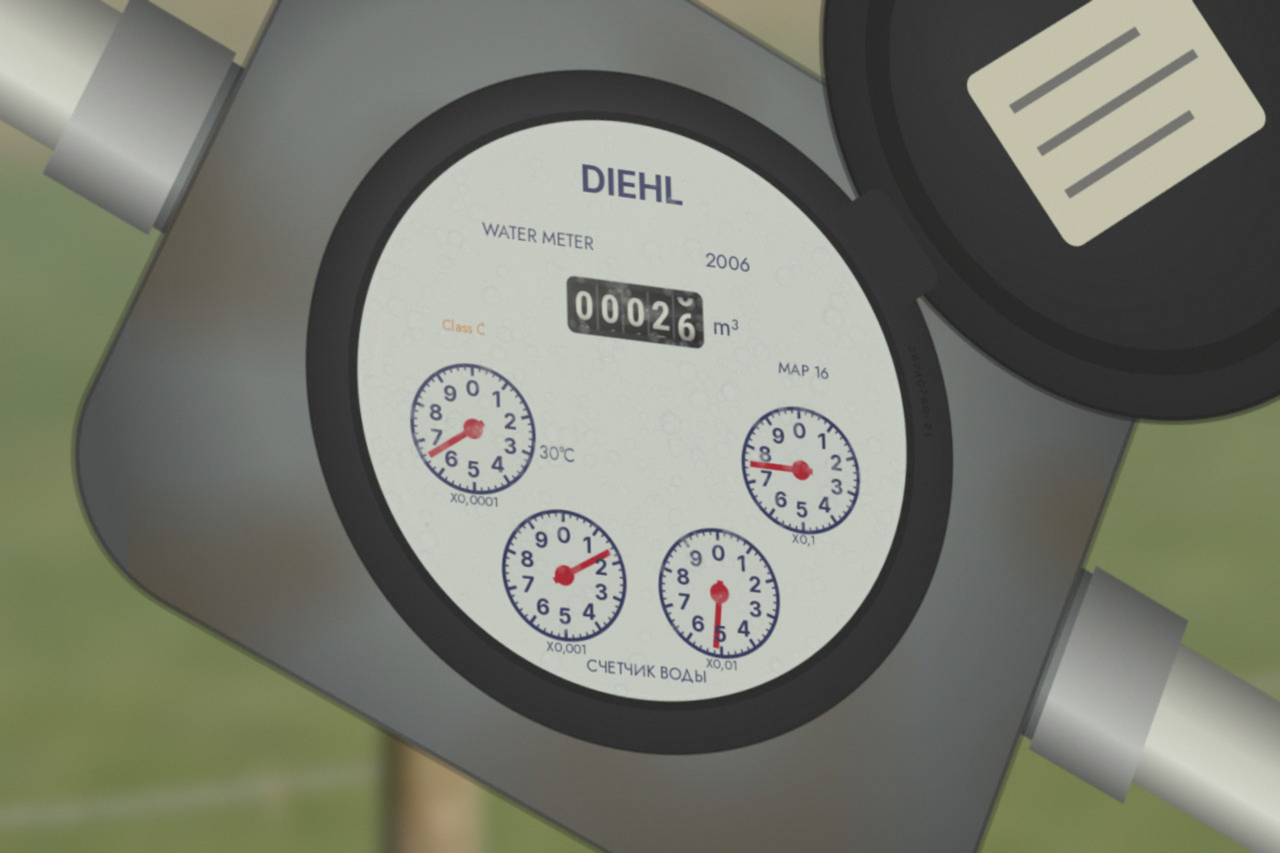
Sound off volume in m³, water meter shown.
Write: 25.7516 m³
